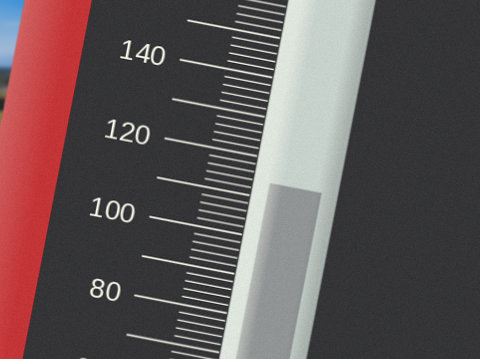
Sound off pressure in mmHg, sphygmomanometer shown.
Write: 114 mmHg
